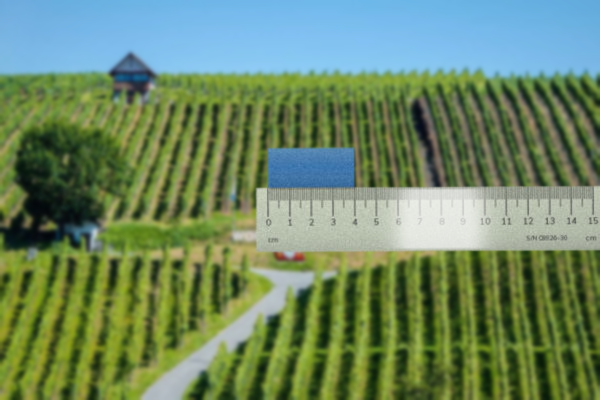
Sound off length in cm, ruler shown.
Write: 4 cm
